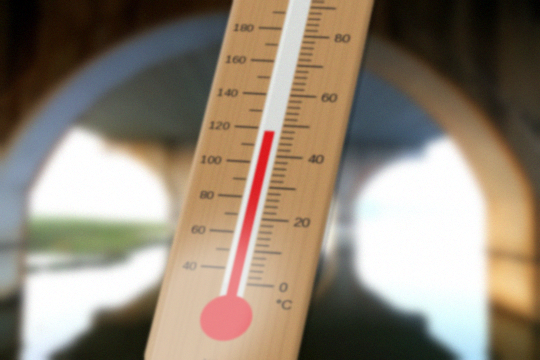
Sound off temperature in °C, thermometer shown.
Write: 48 °C
